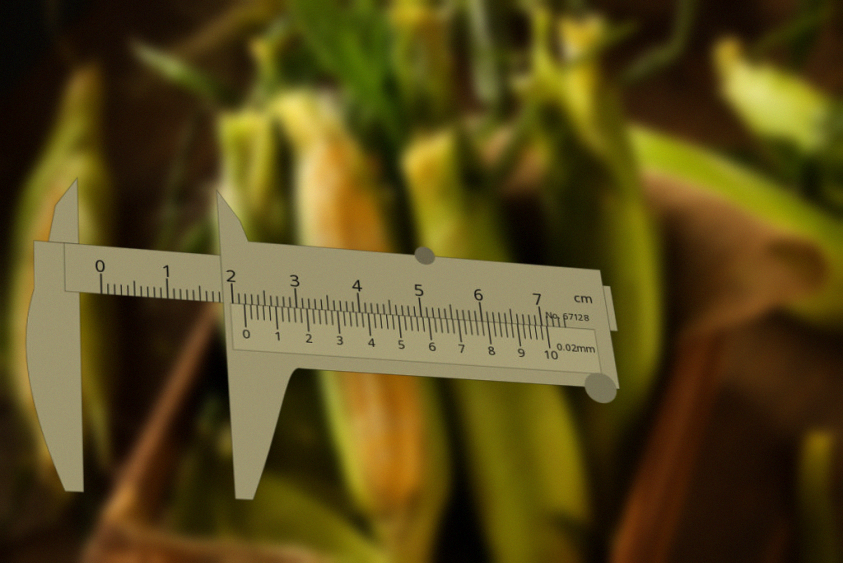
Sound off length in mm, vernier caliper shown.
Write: 21.8 mm
